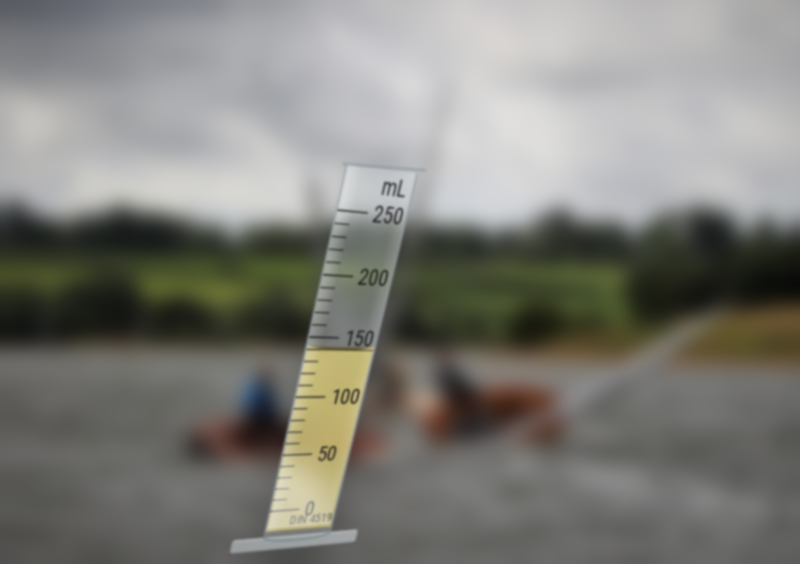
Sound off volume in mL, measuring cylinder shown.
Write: 140 mL
